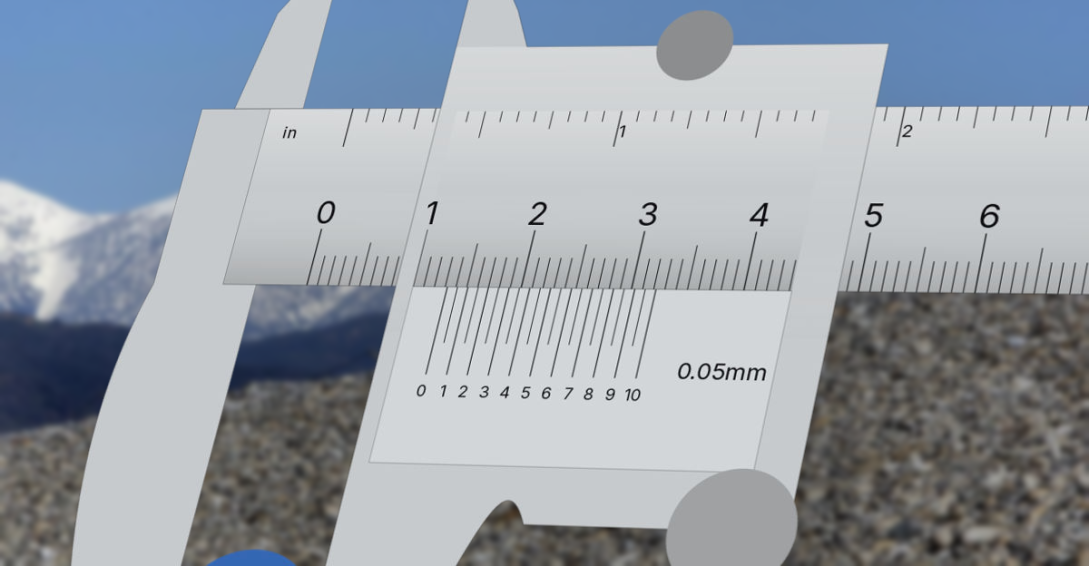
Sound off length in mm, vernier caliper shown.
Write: 13.2 mm
